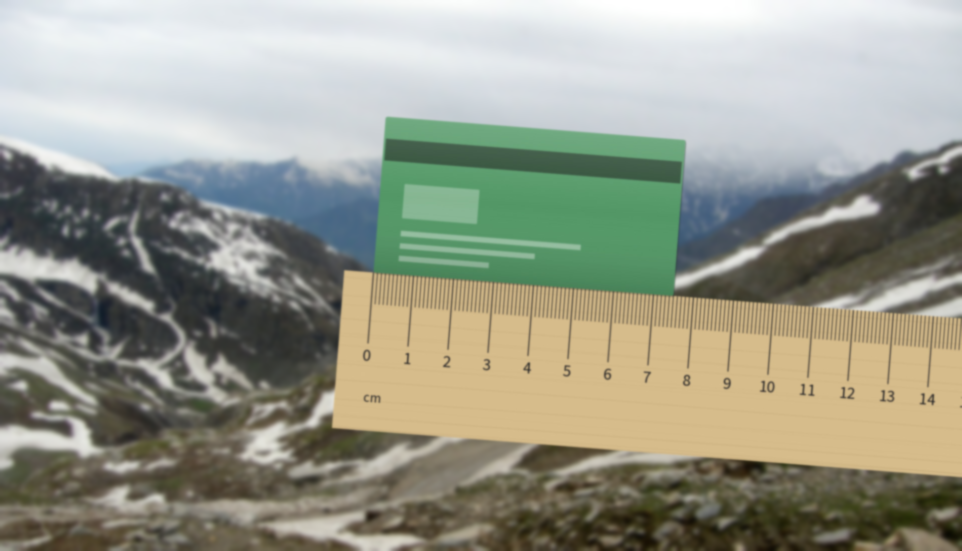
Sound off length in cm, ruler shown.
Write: 7.5 cm
